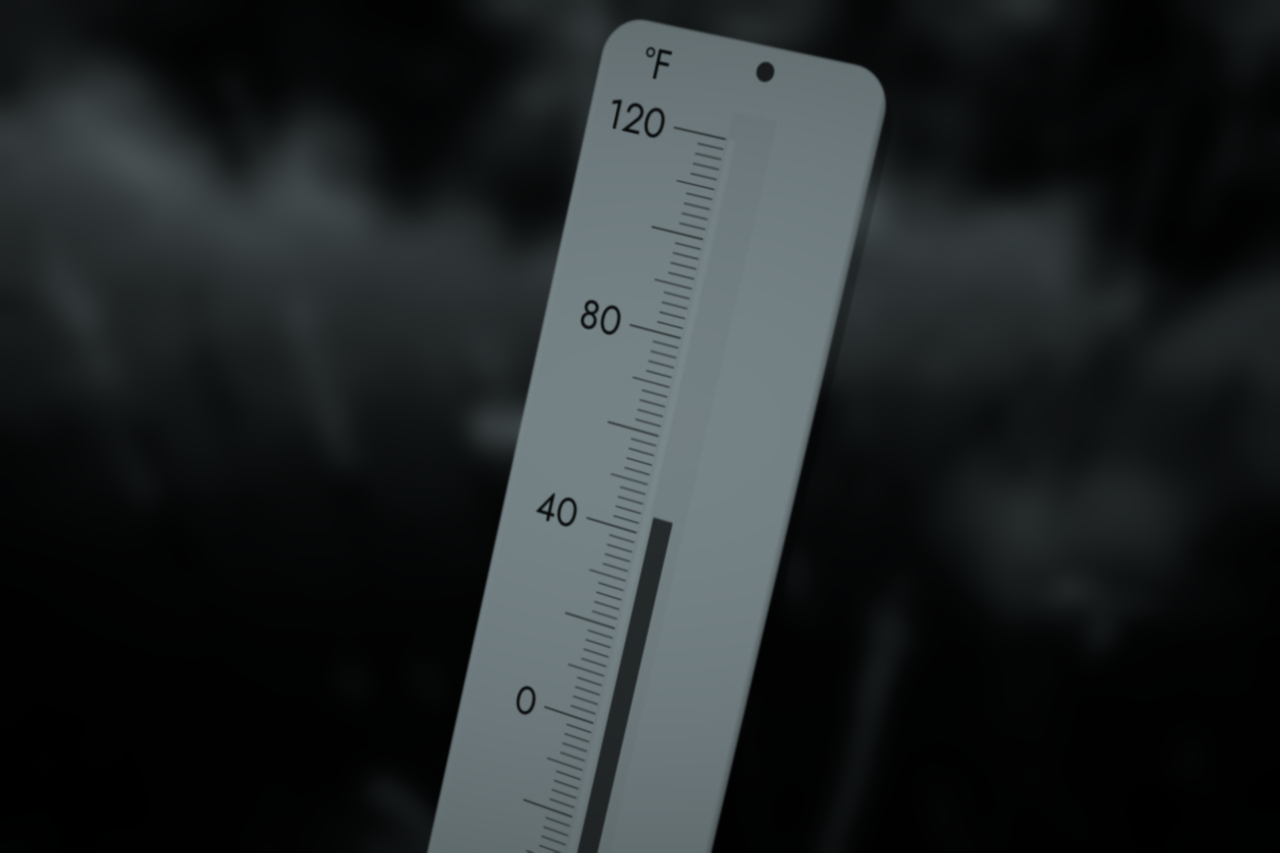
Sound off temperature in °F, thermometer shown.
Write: 44 °F
